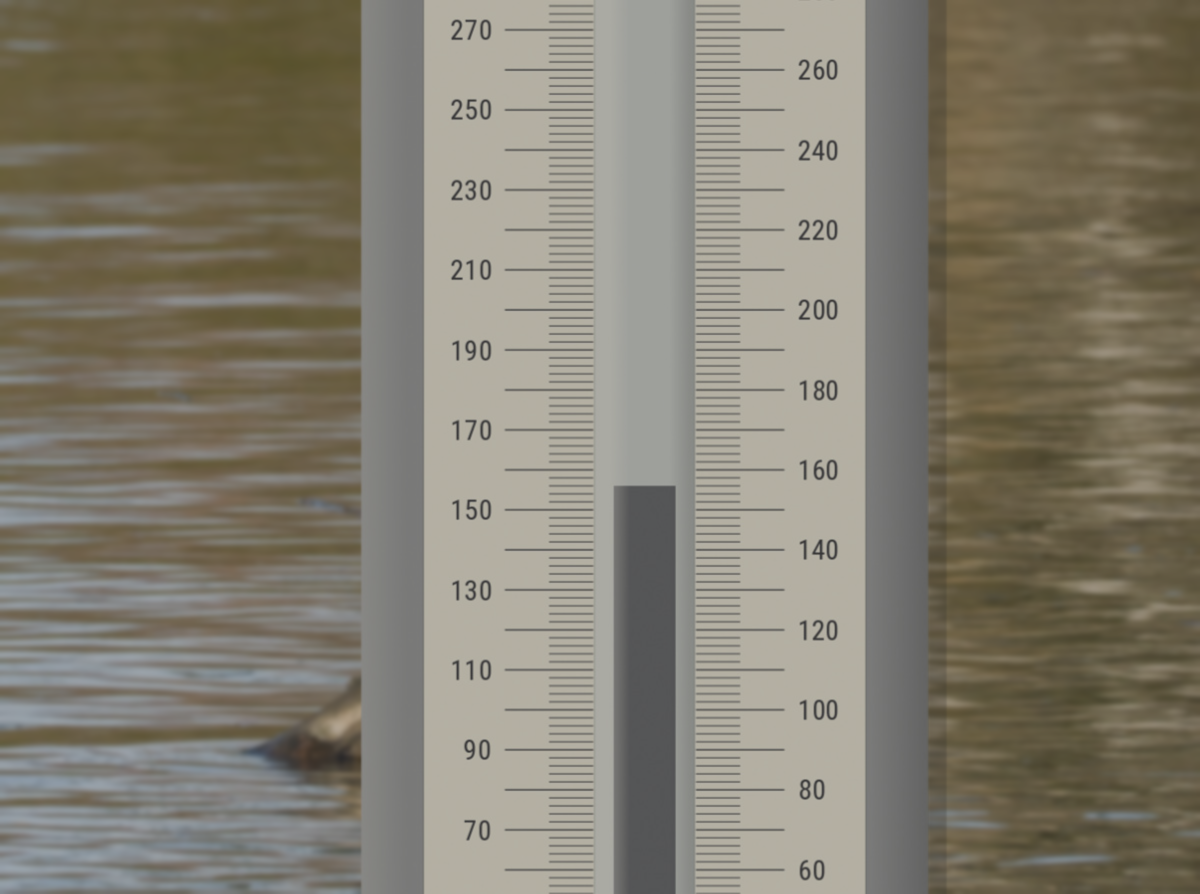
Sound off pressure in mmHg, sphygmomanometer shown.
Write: 156 mmHg
